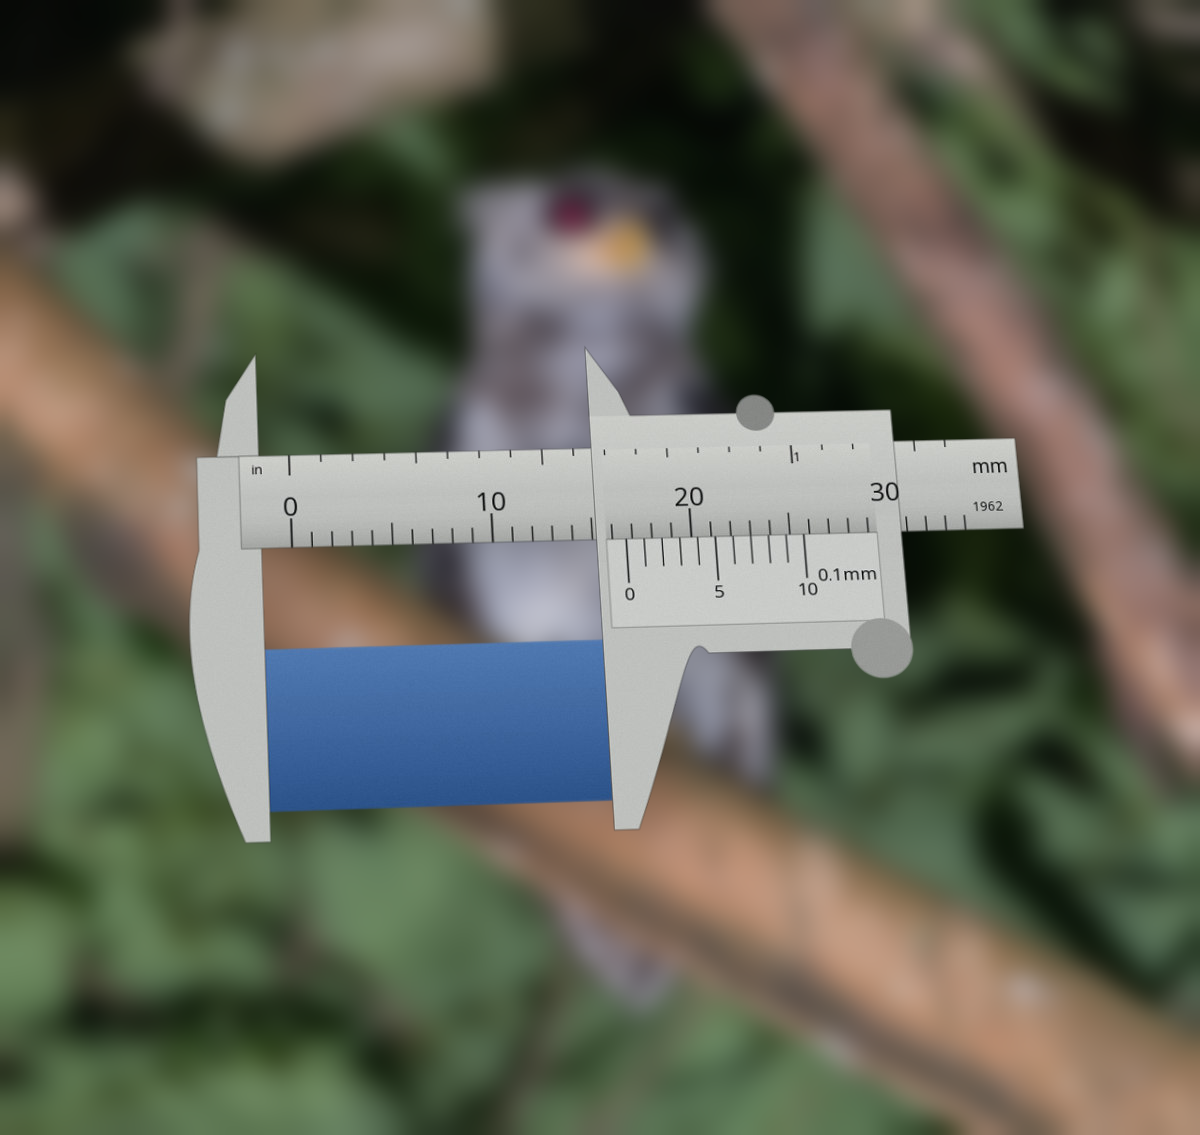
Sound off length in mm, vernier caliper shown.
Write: 16.7 mm
